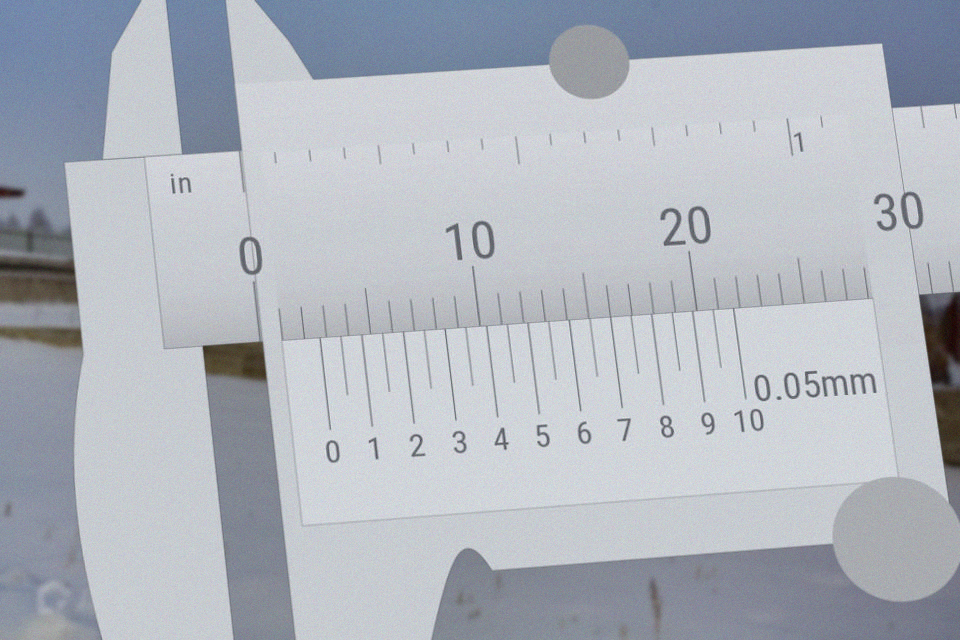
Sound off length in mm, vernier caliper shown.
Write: 2.7 mm
